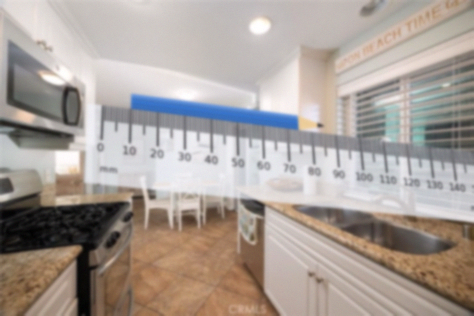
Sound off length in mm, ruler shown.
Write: 75 mm
